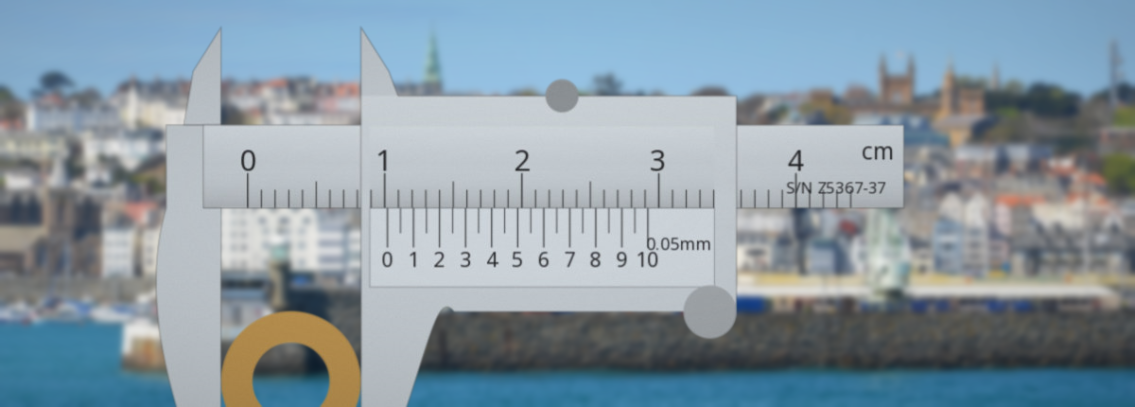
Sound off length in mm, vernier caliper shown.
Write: 10.2 mm
